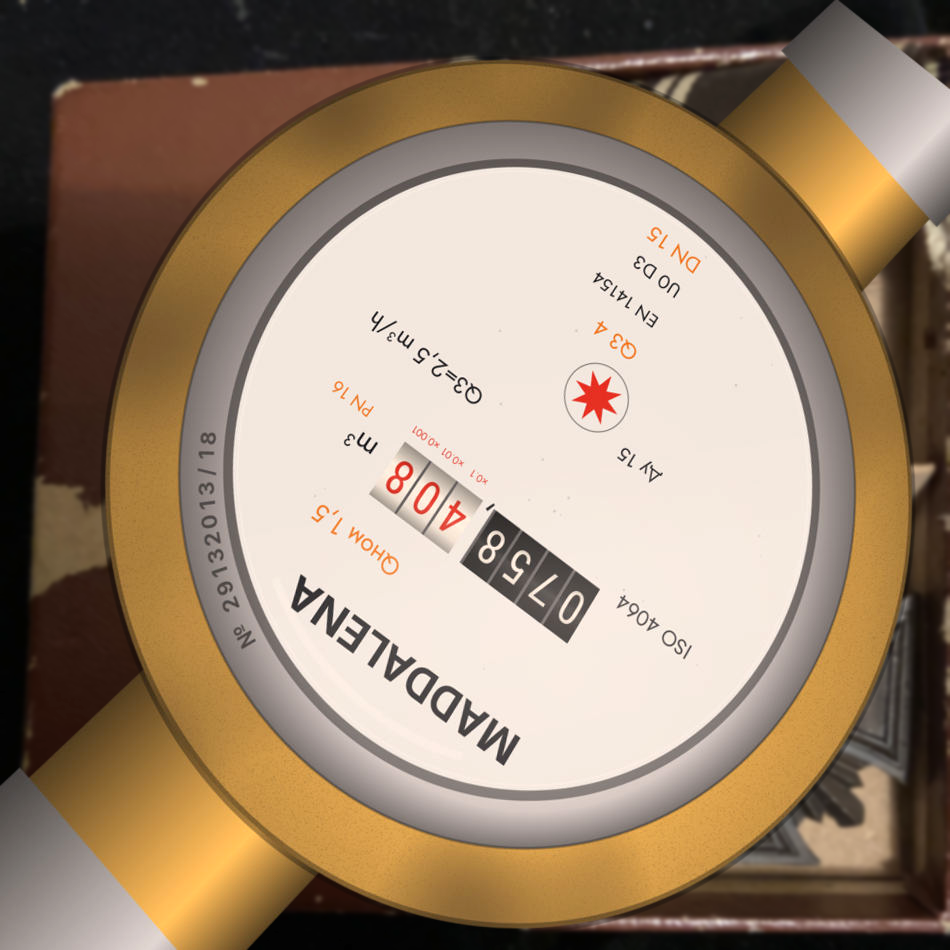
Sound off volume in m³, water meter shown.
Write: 758.408 m³
